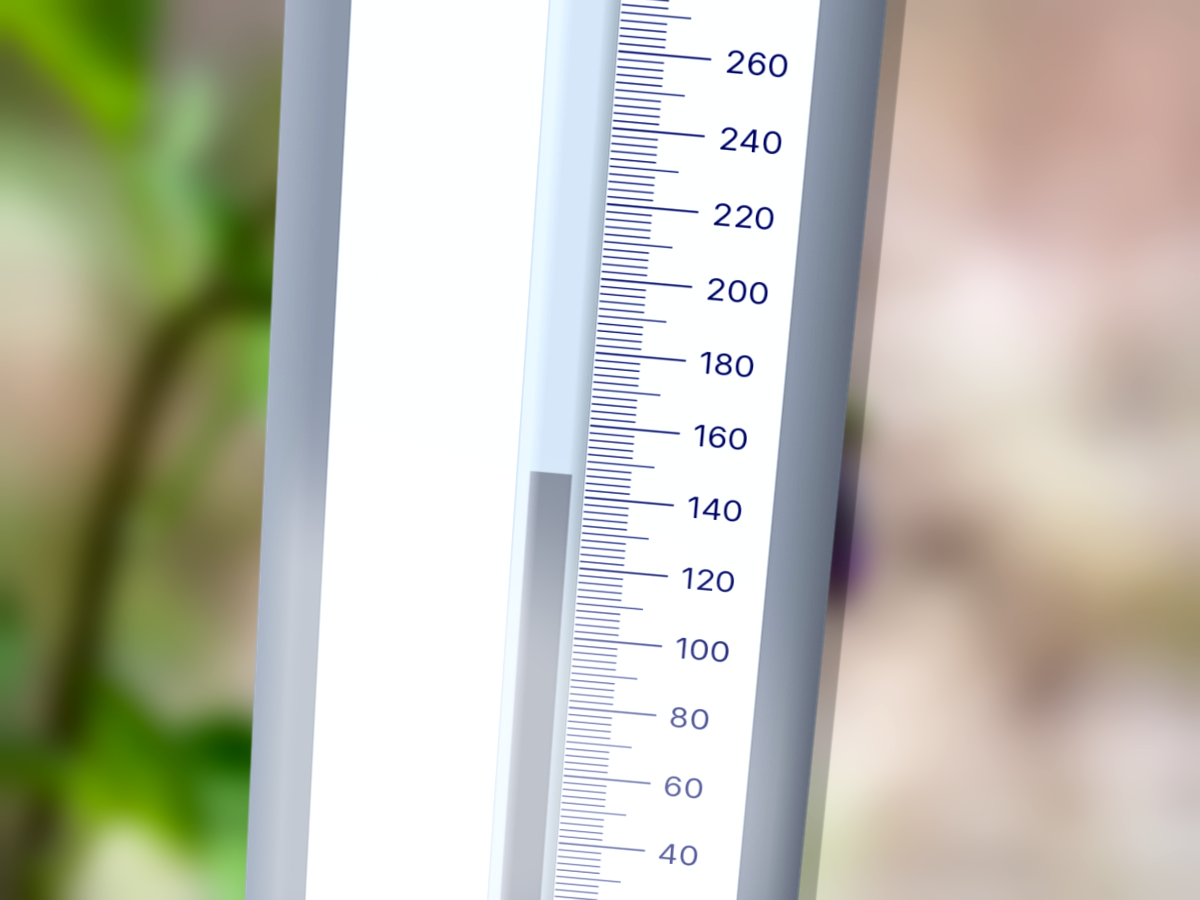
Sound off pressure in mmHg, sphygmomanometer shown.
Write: 146 mmHg
